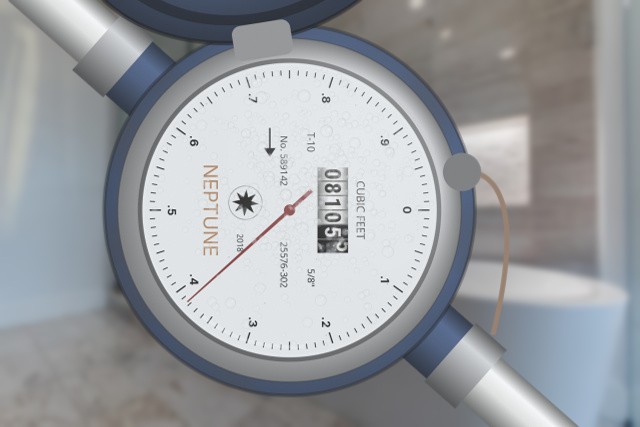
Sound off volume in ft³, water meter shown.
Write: 81055.38 ft³
